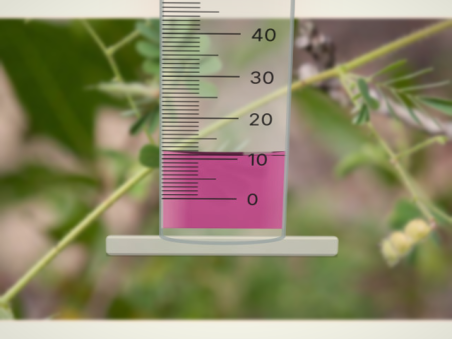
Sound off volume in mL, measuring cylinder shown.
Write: 11 mL
